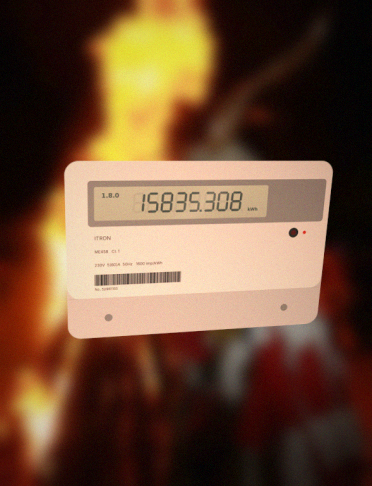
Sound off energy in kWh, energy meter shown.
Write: 15835.308 kWh
